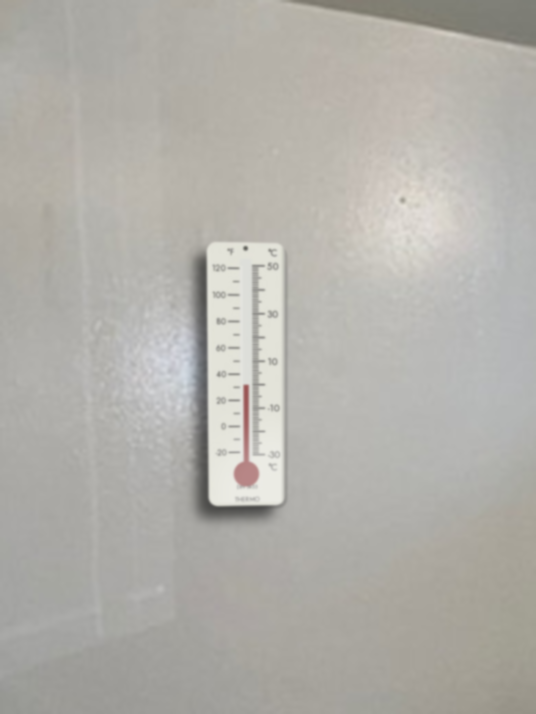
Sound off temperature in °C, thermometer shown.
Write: 0 °C
